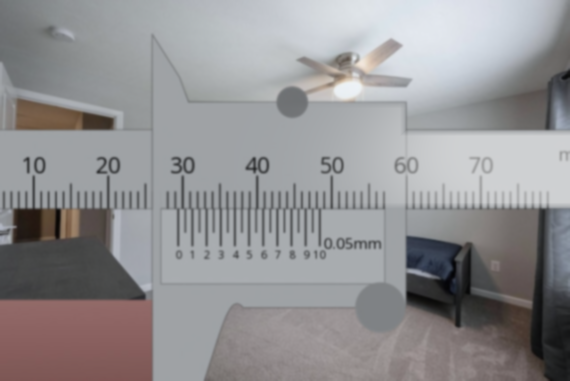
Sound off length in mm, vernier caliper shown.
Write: 29.4 mm
